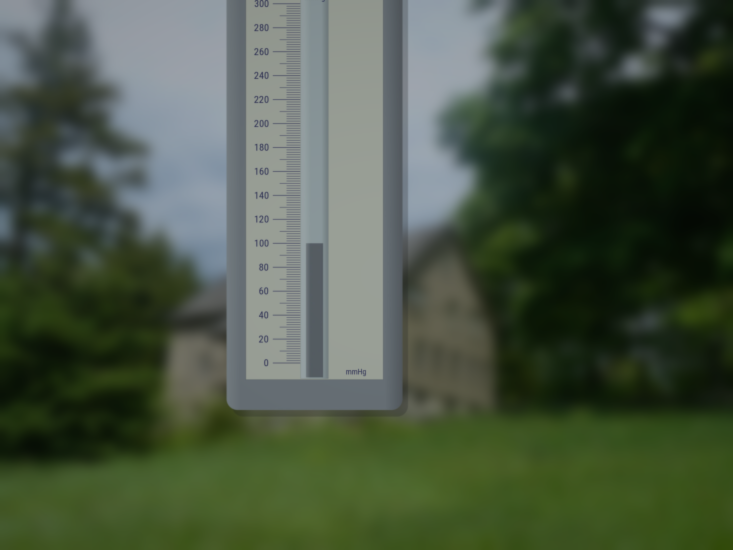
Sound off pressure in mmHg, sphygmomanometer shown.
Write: 100 mmHg
